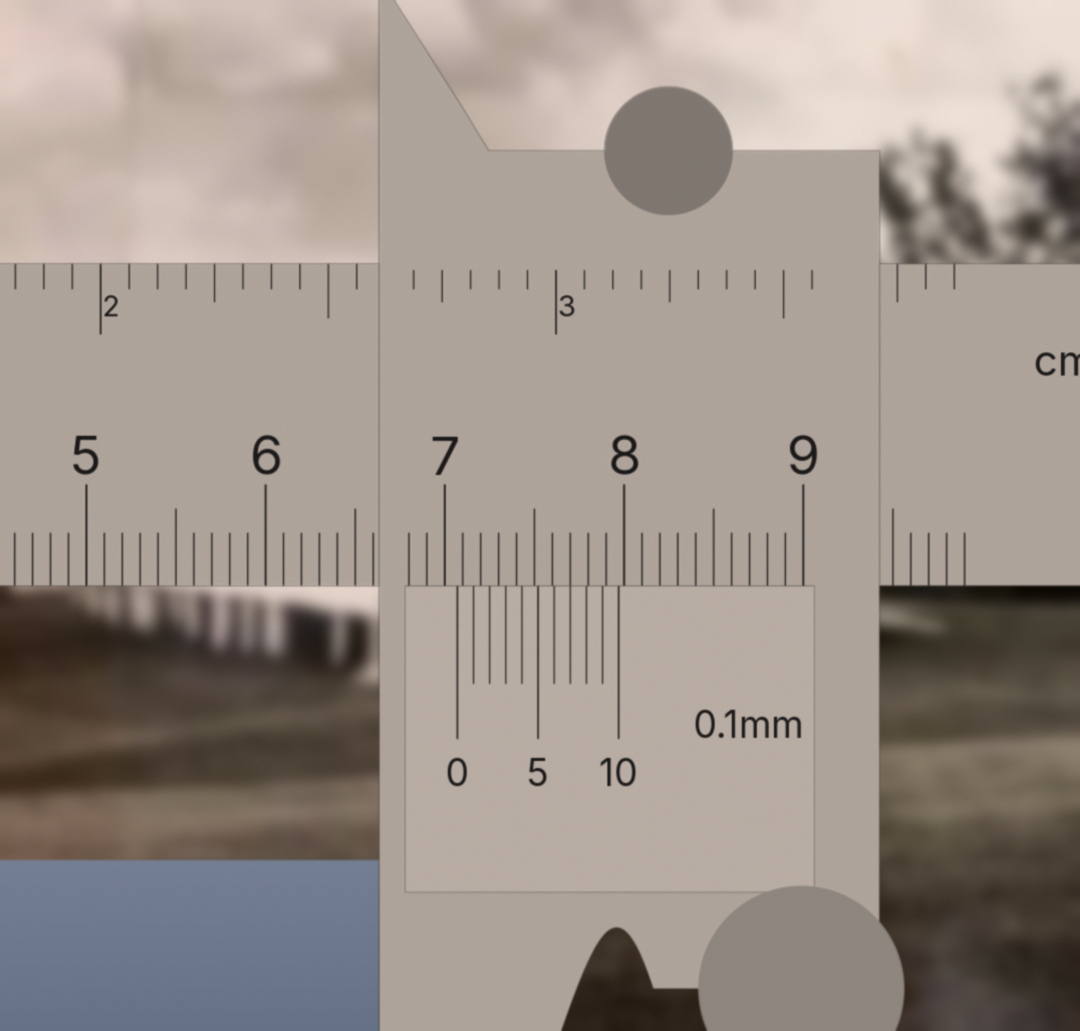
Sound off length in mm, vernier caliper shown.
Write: 70.7 mm
